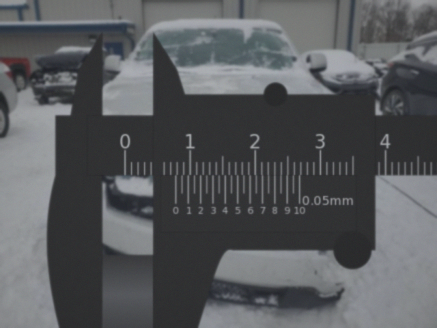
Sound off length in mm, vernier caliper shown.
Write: 7.8 mm
